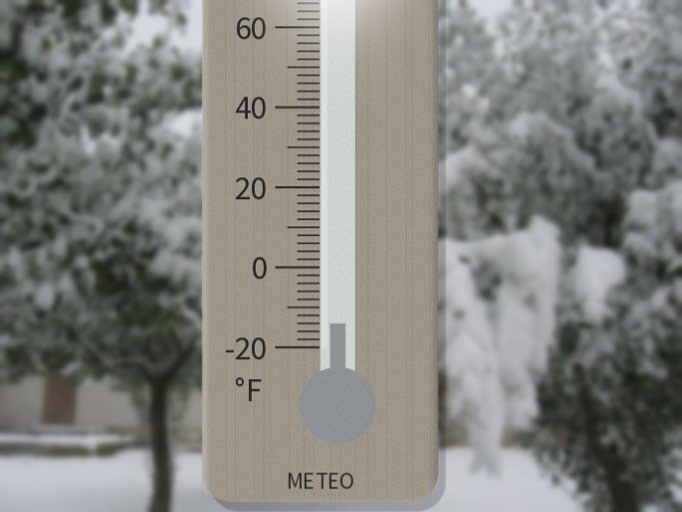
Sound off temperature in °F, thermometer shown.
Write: -14 °F
